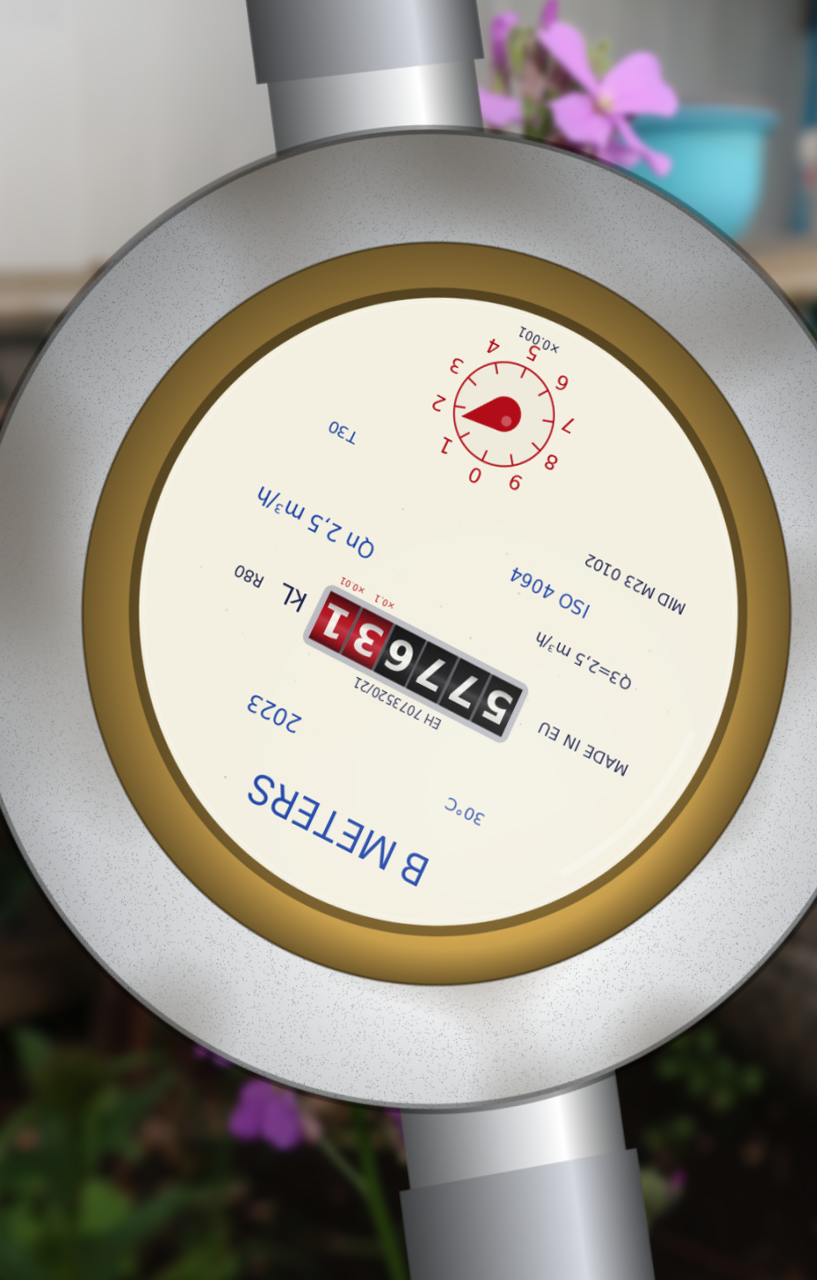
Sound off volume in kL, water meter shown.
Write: 5776.311 kL
